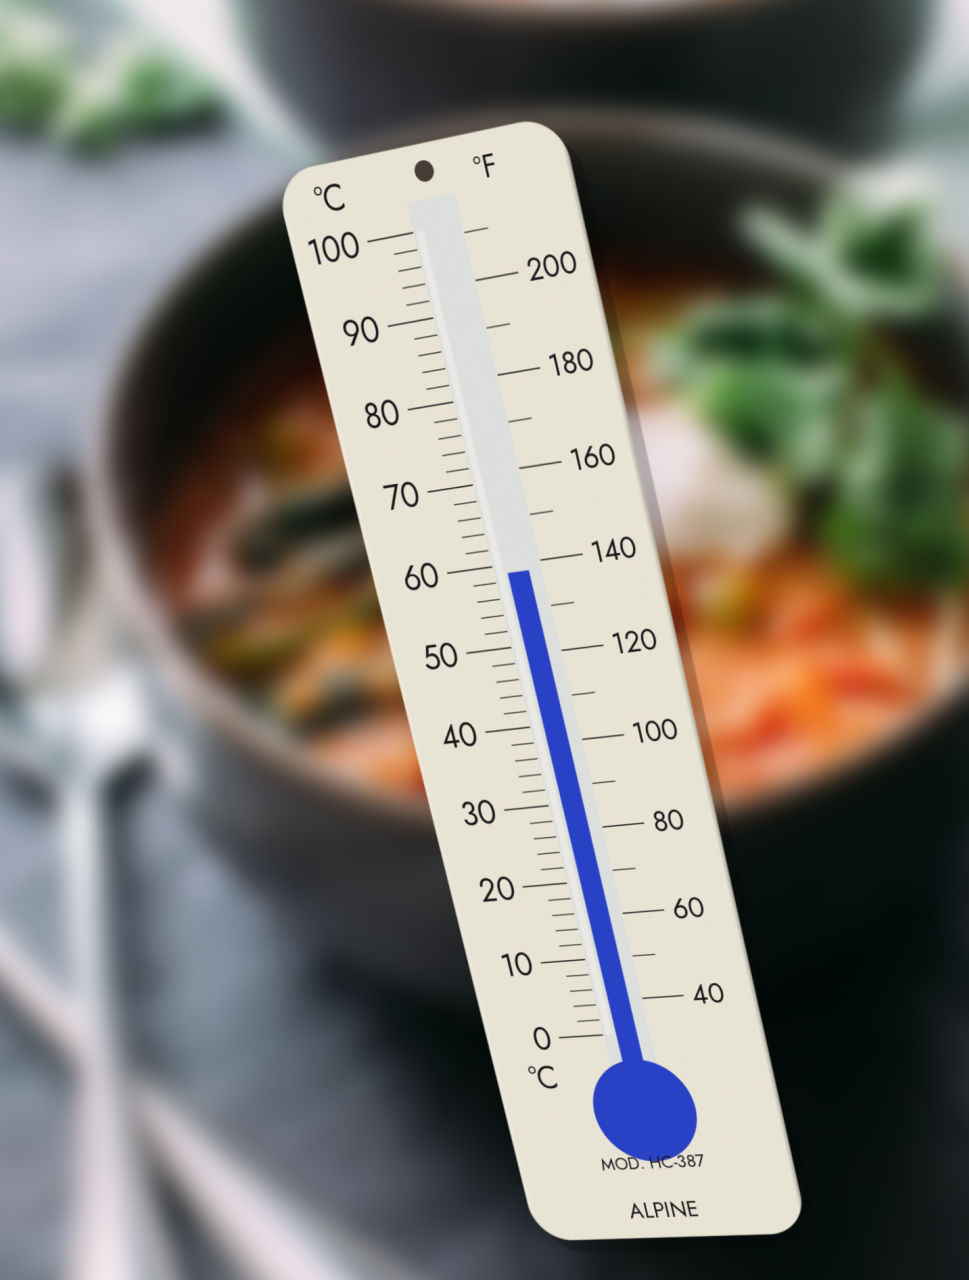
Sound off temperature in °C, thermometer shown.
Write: 59 °C
